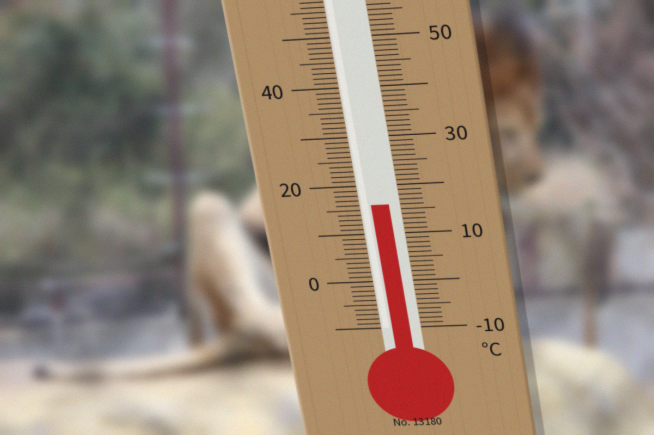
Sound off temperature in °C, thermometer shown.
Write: 16 °C
